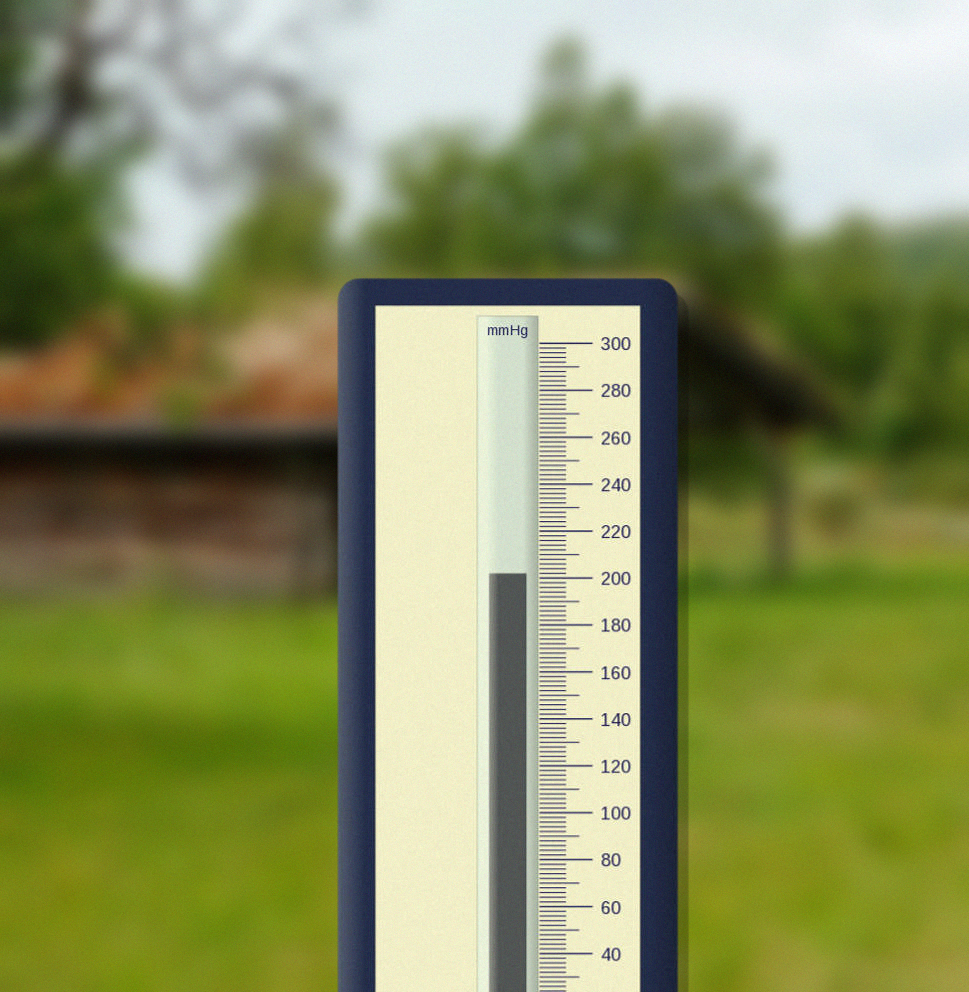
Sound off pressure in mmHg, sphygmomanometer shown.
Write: 202 mmHg
